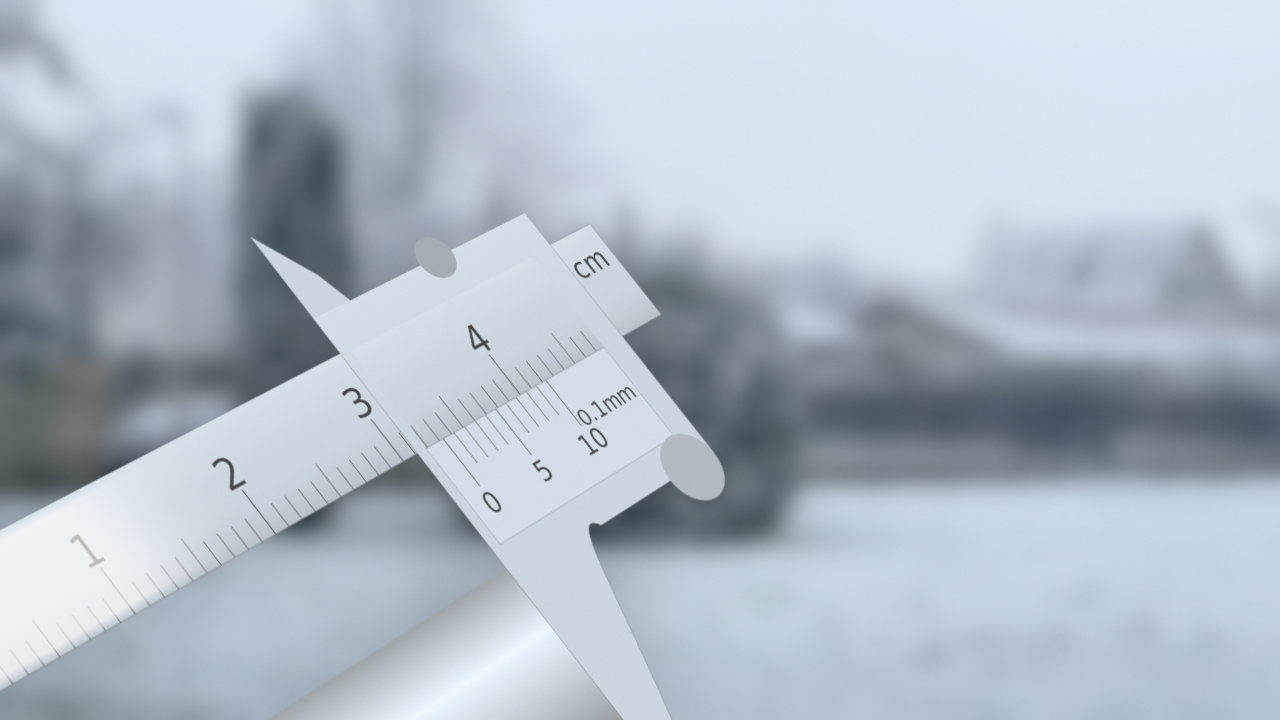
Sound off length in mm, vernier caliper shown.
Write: 33.3 mm
